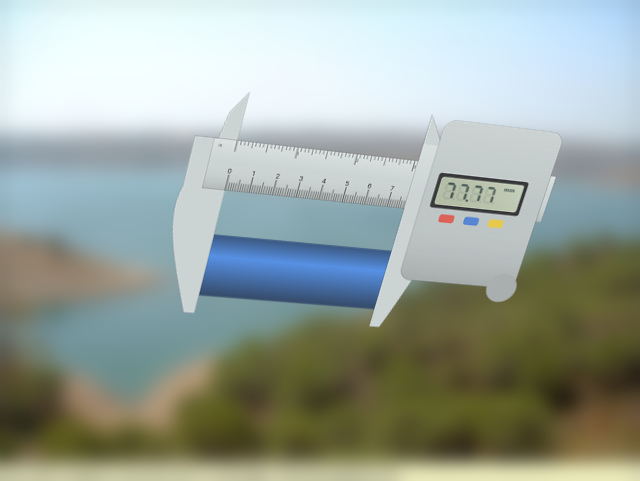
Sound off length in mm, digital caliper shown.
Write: 77.77 mm
